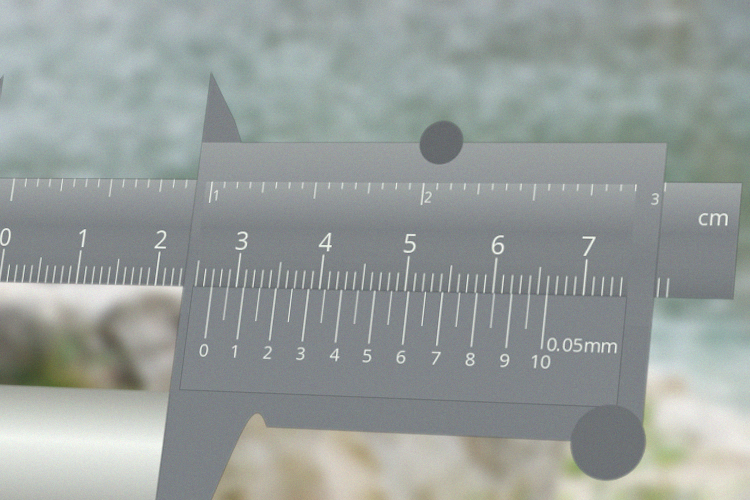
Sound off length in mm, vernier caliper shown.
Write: 27.0 mm
